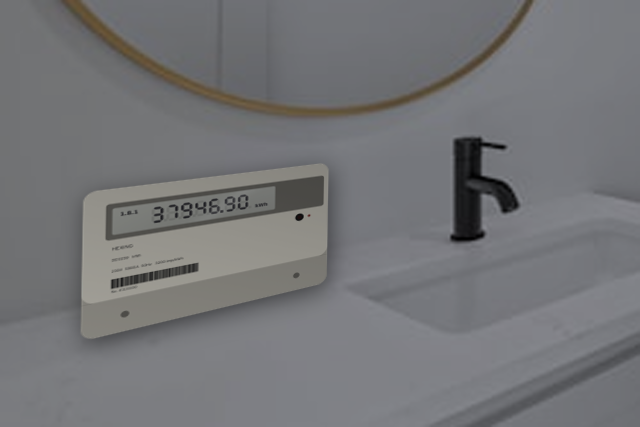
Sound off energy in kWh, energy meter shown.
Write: 37946.90 kWh
